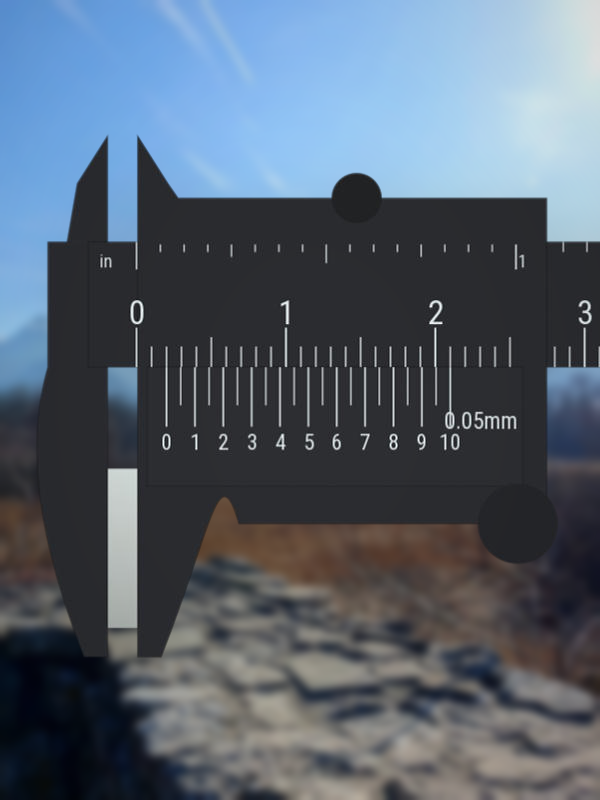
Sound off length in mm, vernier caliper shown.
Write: 2.0 mm
